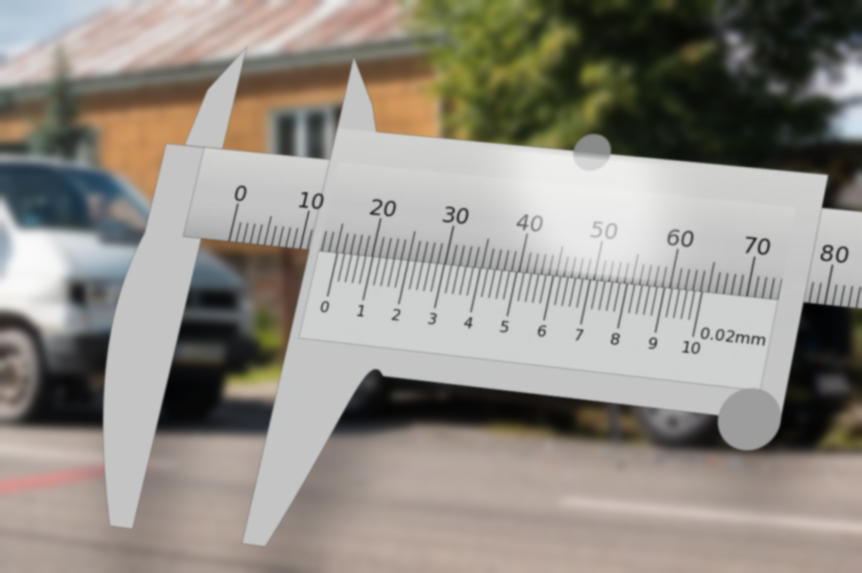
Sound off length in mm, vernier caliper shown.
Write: 15.2 mm
